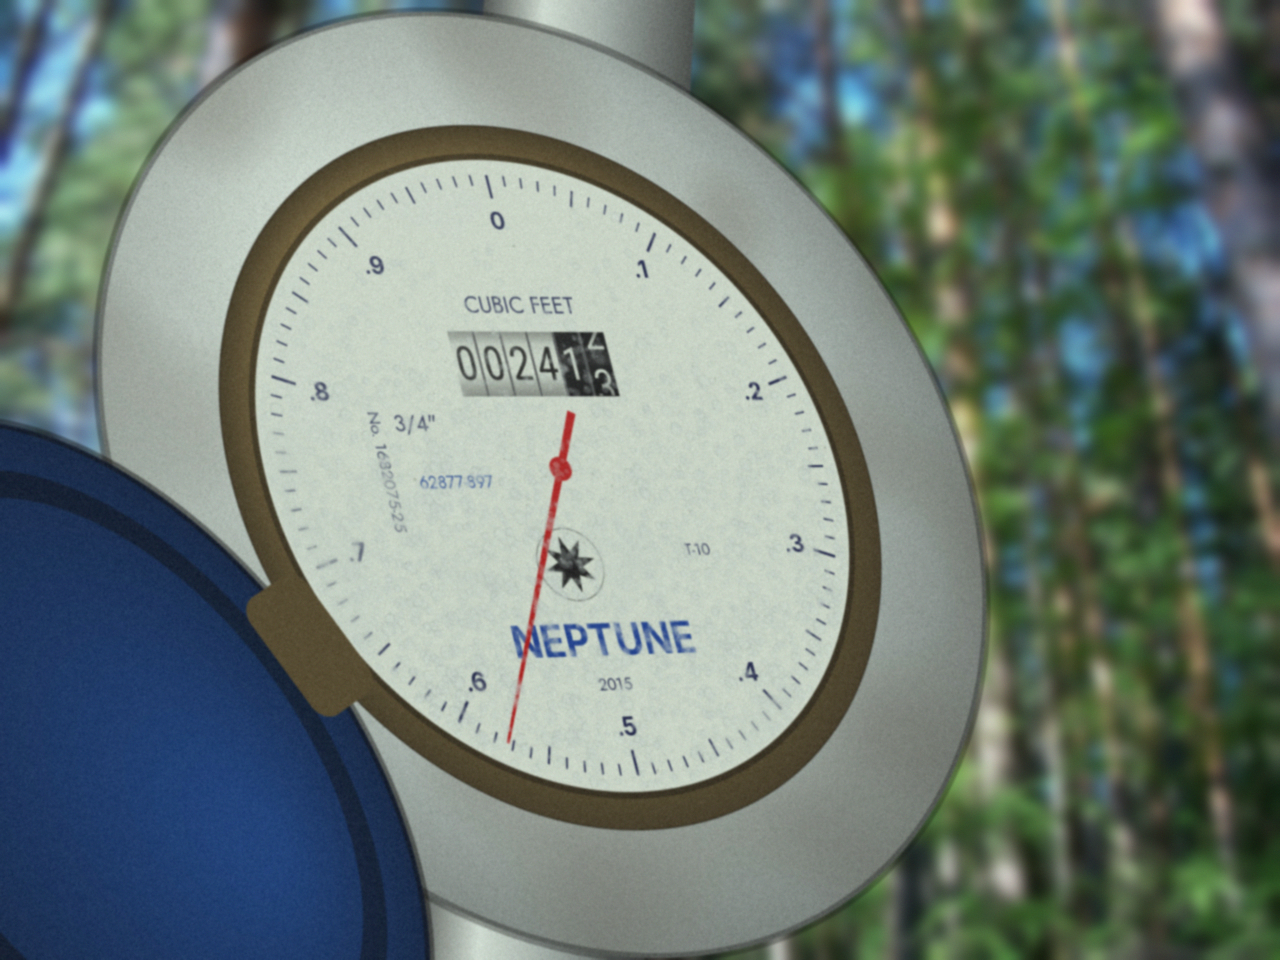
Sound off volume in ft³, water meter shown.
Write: 2412.57 ft³
